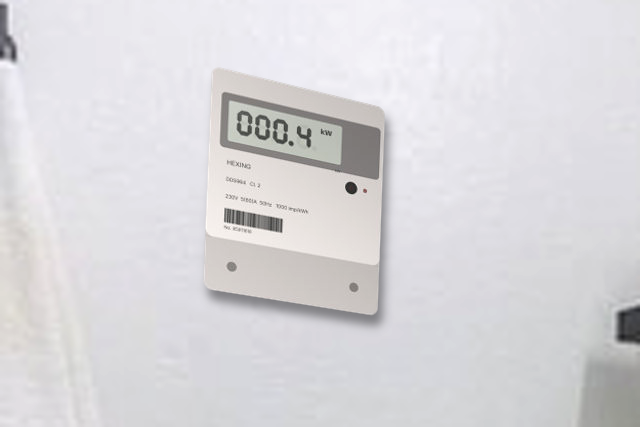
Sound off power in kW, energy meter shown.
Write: 0.4 kW
